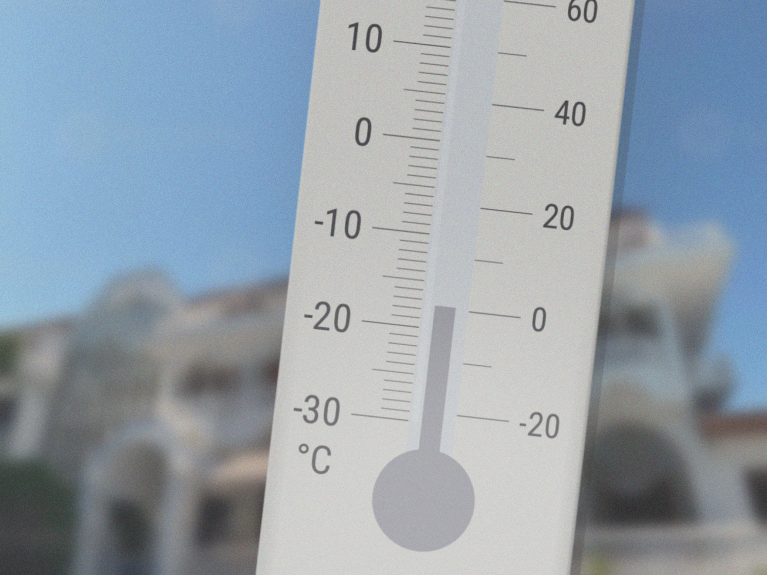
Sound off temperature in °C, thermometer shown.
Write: -17.5 °C
